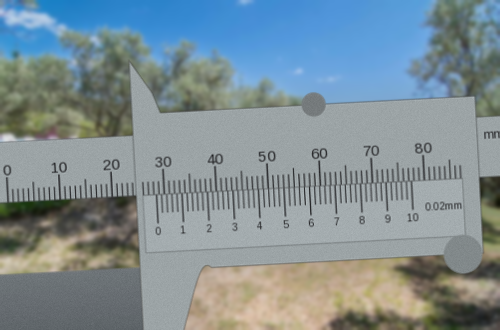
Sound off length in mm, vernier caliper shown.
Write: 28.5 mm
